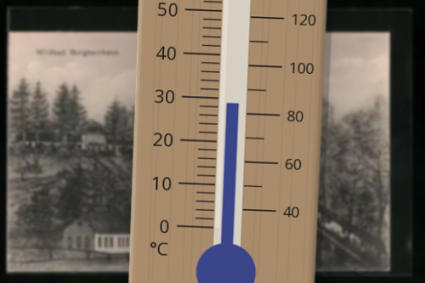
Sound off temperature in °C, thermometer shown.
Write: 29 °C
